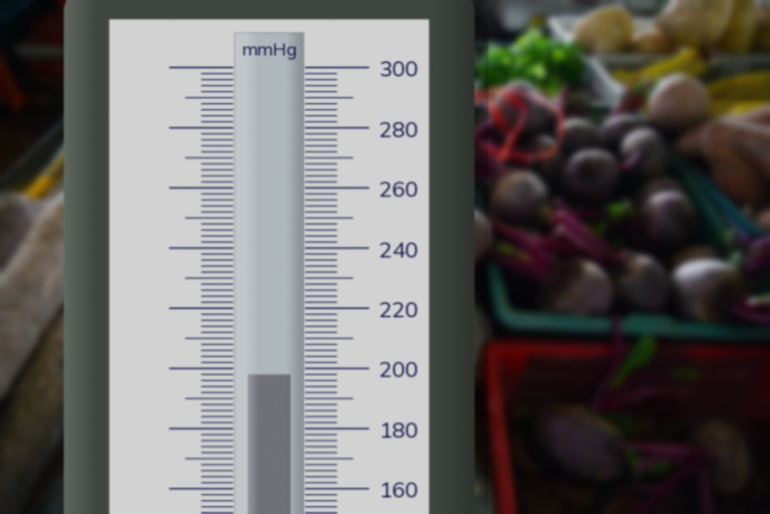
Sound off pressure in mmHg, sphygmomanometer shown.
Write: 198 mmHg
